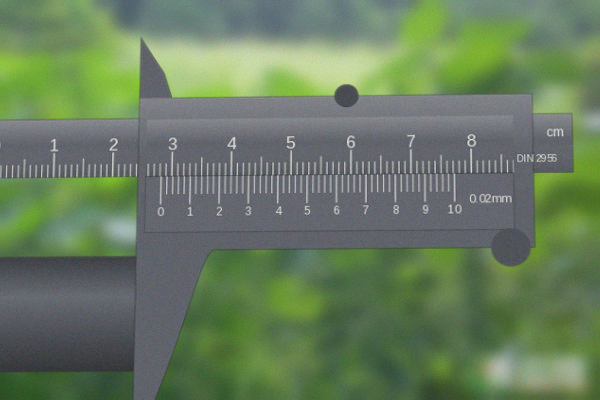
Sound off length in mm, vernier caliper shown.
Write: 28.2 mm
